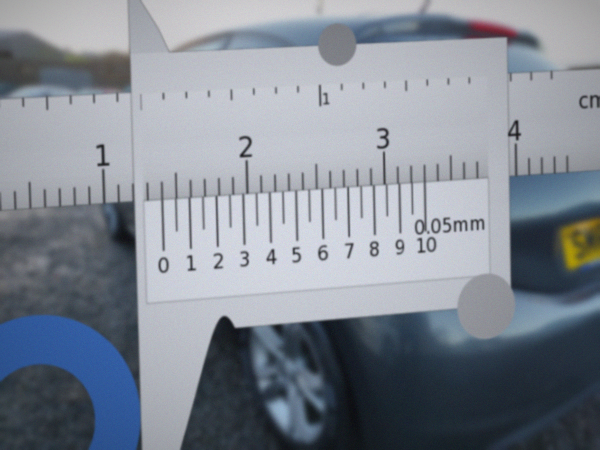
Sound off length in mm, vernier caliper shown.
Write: 14.0 mm
